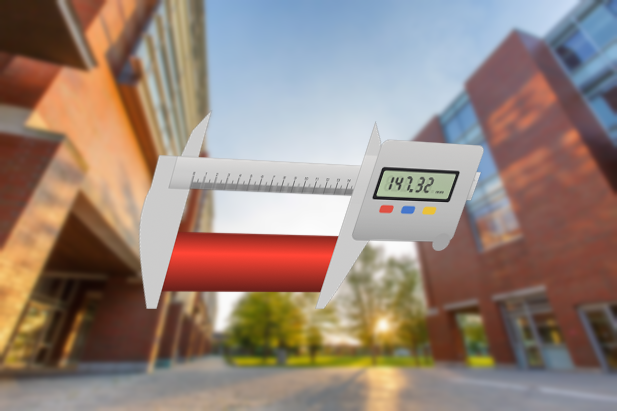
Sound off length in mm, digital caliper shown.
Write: 147.32 mm
